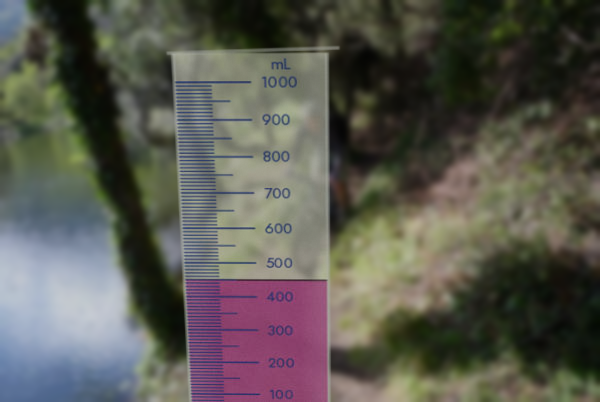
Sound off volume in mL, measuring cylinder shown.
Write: 450 mL
